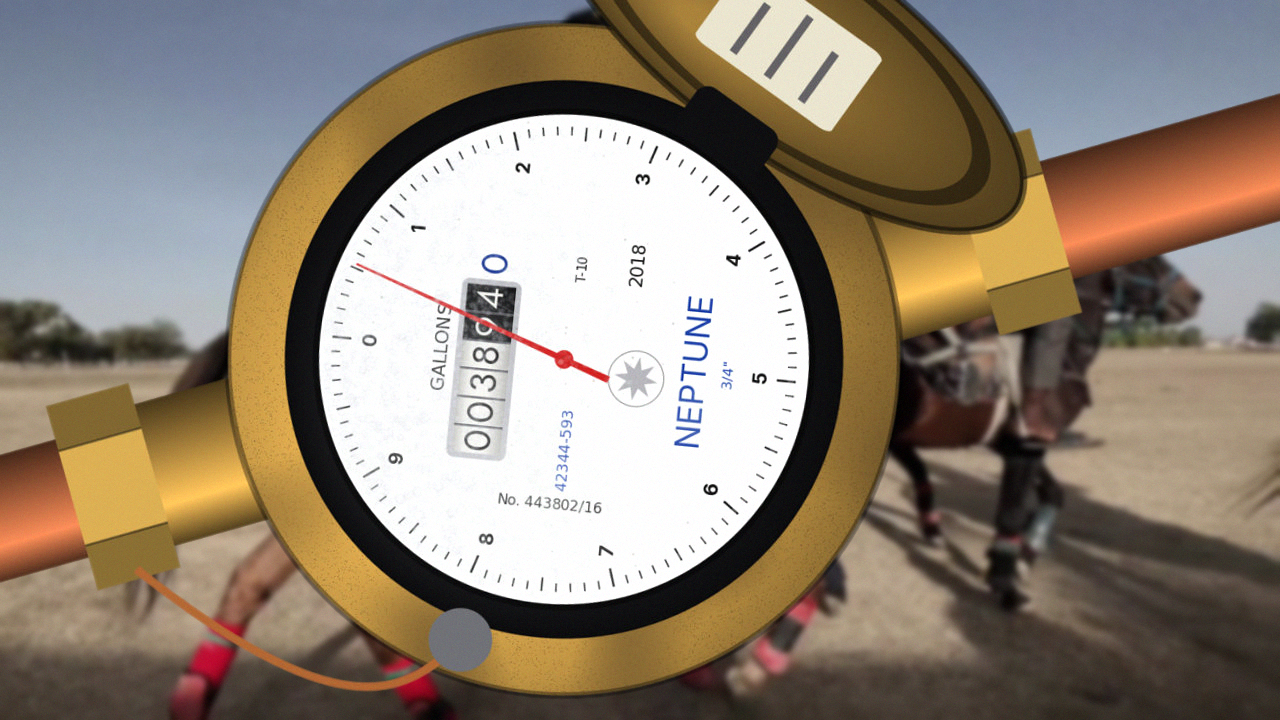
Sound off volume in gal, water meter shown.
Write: 38940.5 gal
